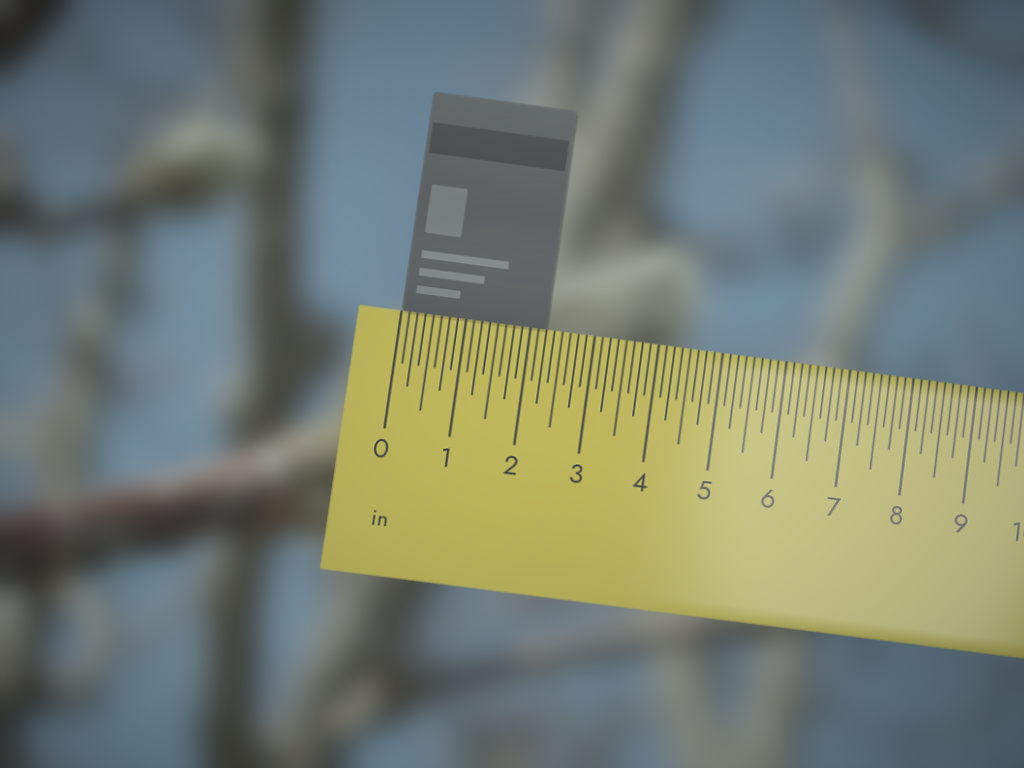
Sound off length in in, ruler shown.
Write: 2.25 in
